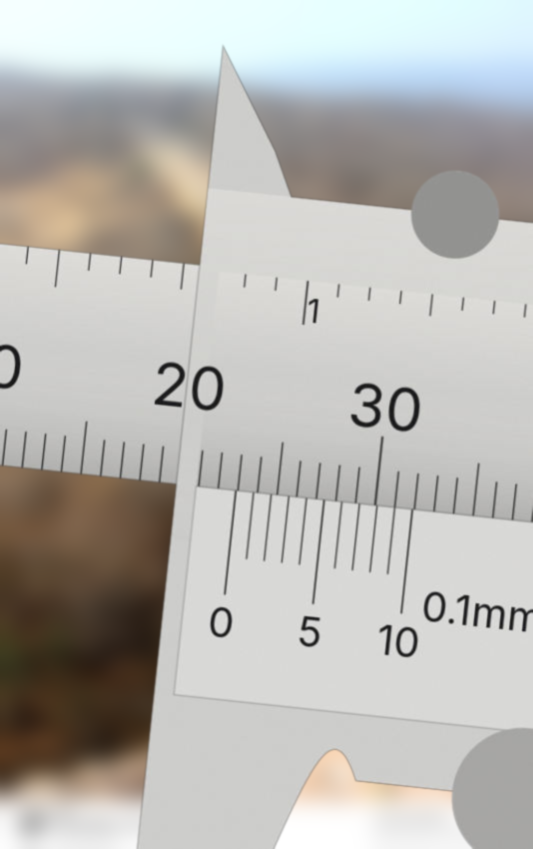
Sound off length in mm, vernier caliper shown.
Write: 22.9 mm
